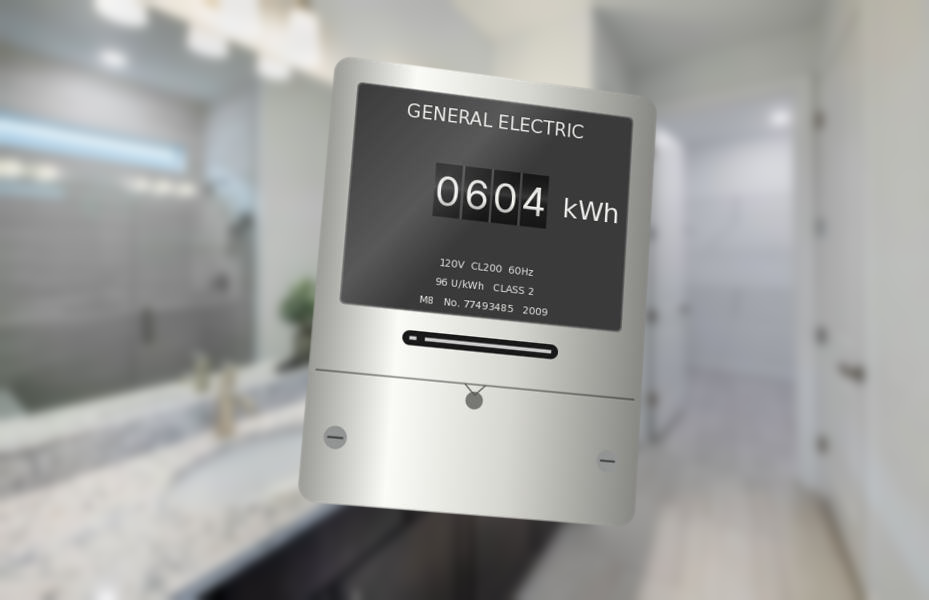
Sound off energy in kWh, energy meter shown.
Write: 604 kWh
